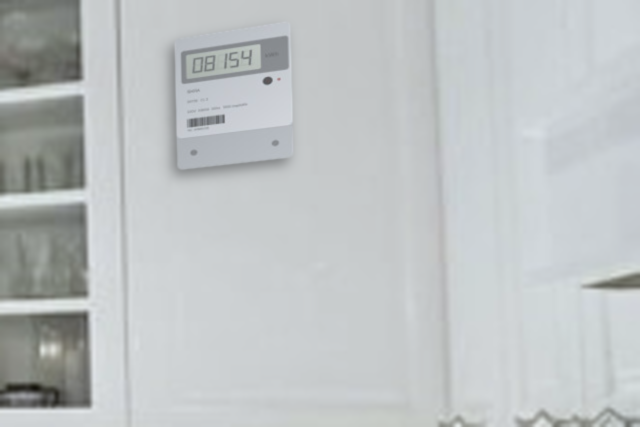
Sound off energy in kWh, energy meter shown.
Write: 8154 kWh
